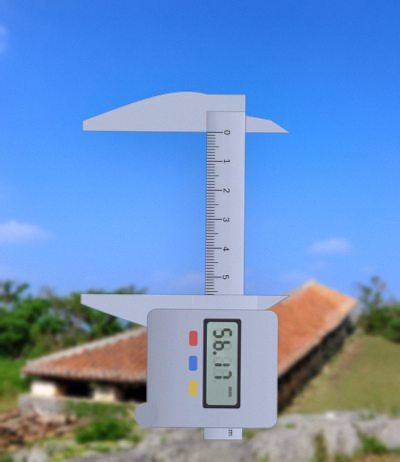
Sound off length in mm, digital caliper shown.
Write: 56.17 mm
